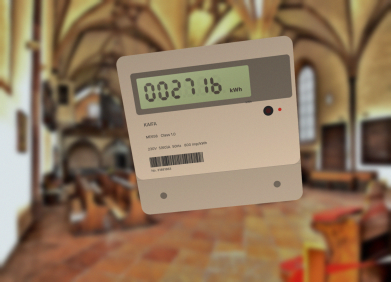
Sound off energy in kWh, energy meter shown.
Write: 2716 kWh
